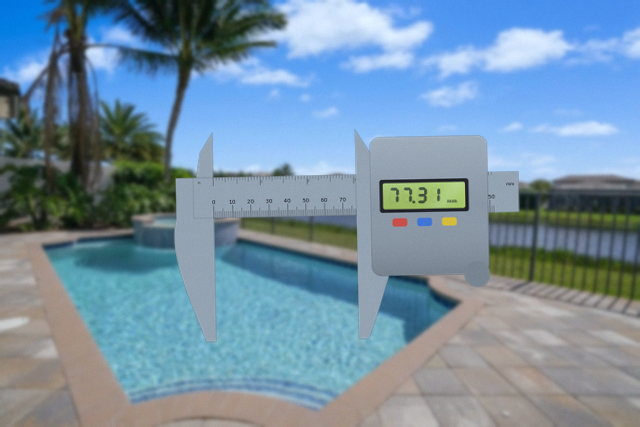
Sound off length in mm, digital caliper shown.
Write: 77.31 mm
